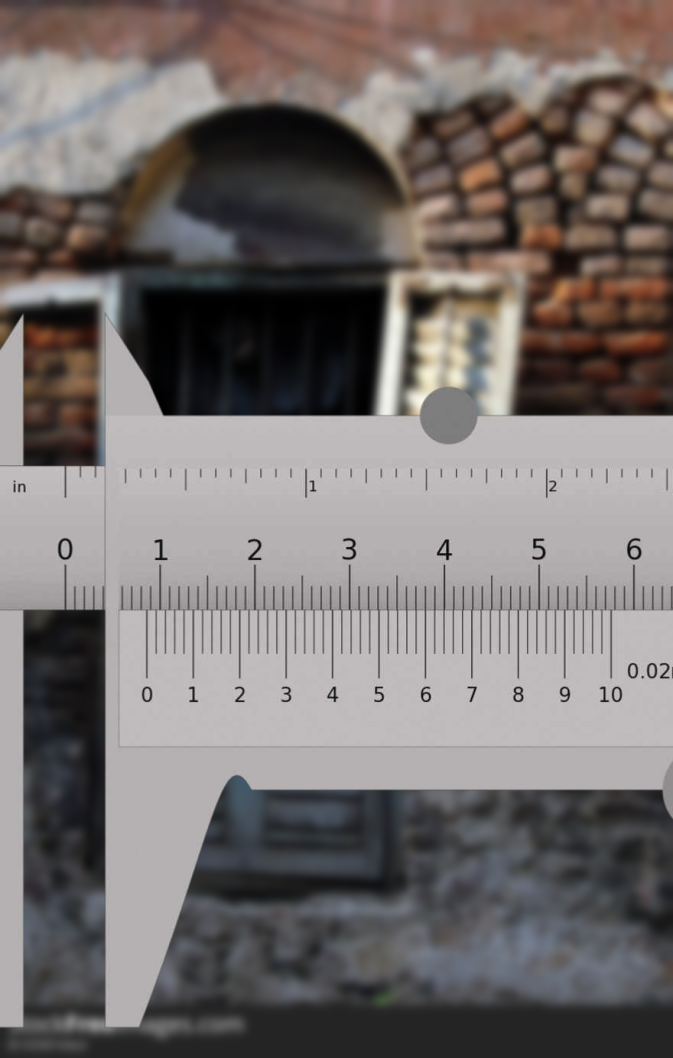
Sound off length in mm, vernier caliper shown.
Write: 8.6 mm
